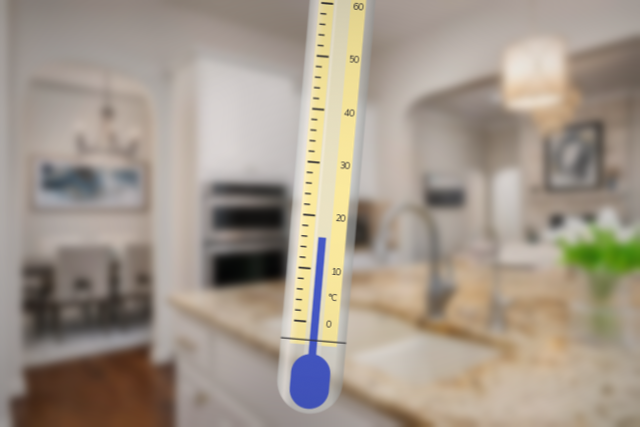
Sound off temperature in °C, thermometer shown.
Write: 16 °C
